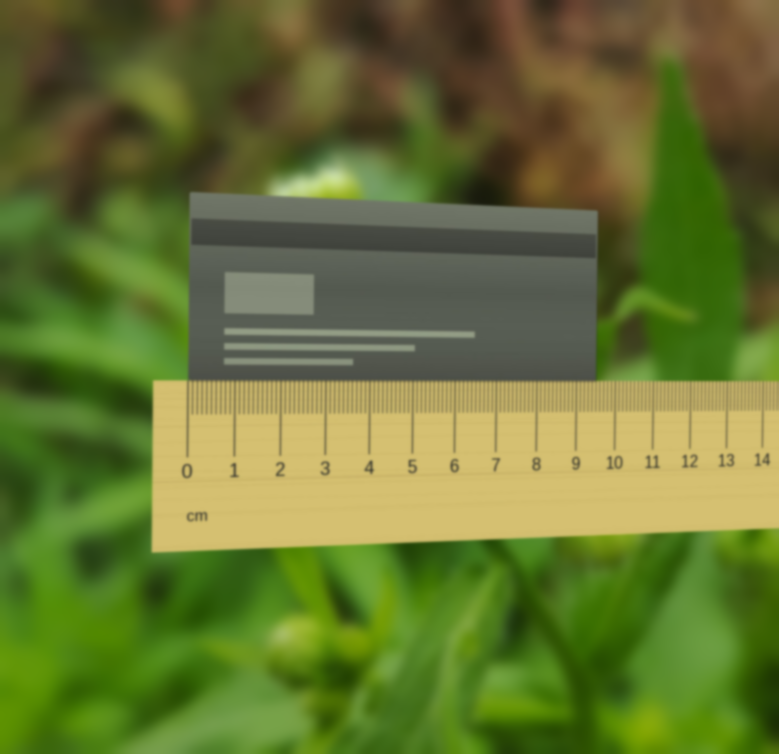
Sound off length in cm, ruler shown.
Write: 9.5 cm
